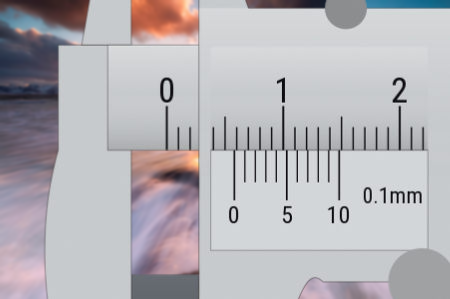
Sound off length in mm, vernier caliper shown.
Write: 5.8 mm
